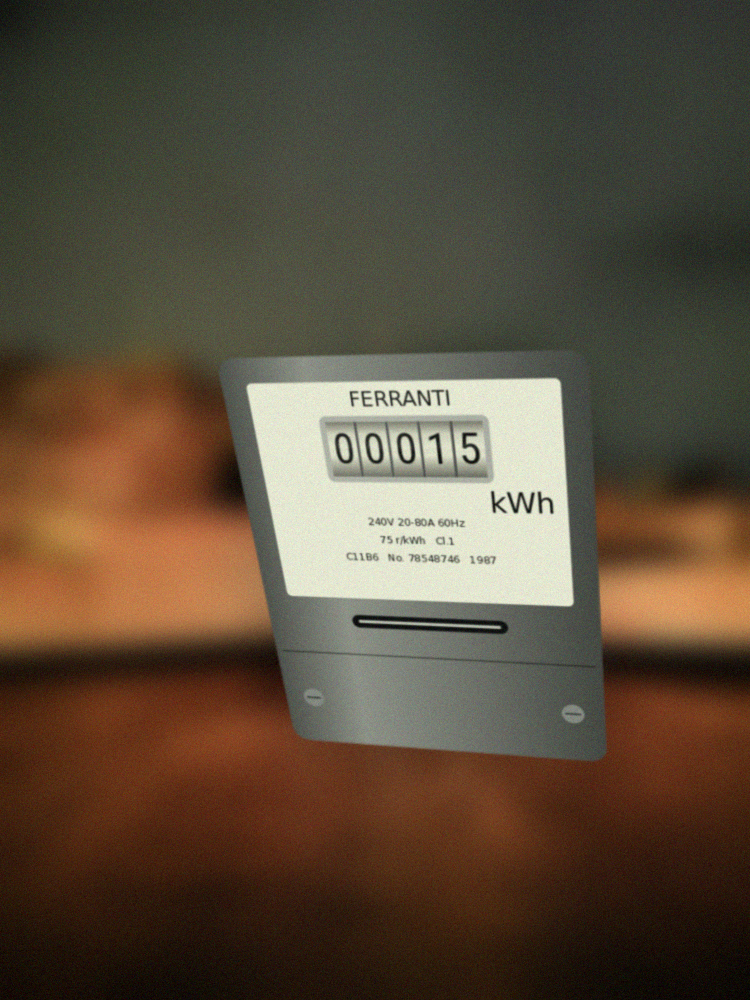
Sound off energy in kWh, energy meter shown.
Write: 15 kWh
